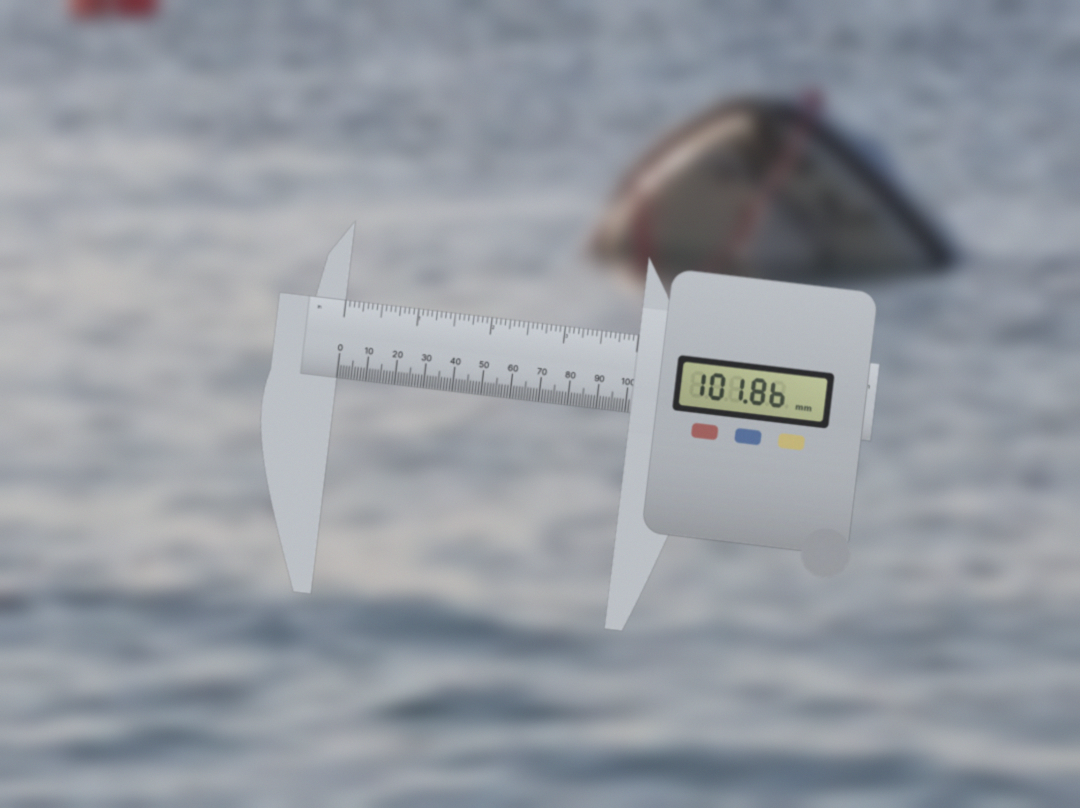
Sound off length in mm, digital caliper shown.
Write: 101.86 mm
